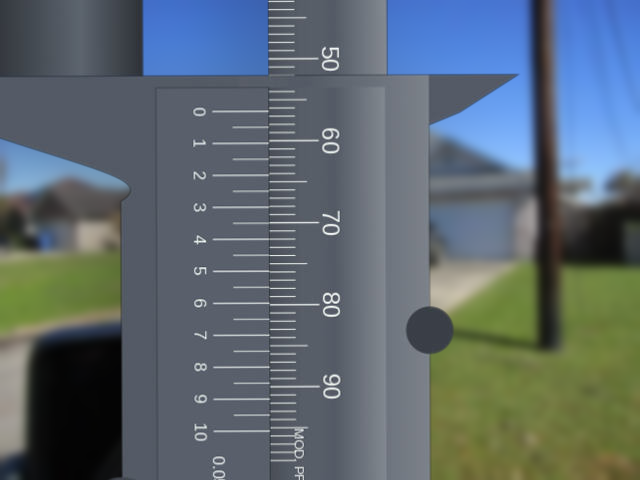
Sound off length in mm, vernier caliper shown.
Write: 56.4 mm
